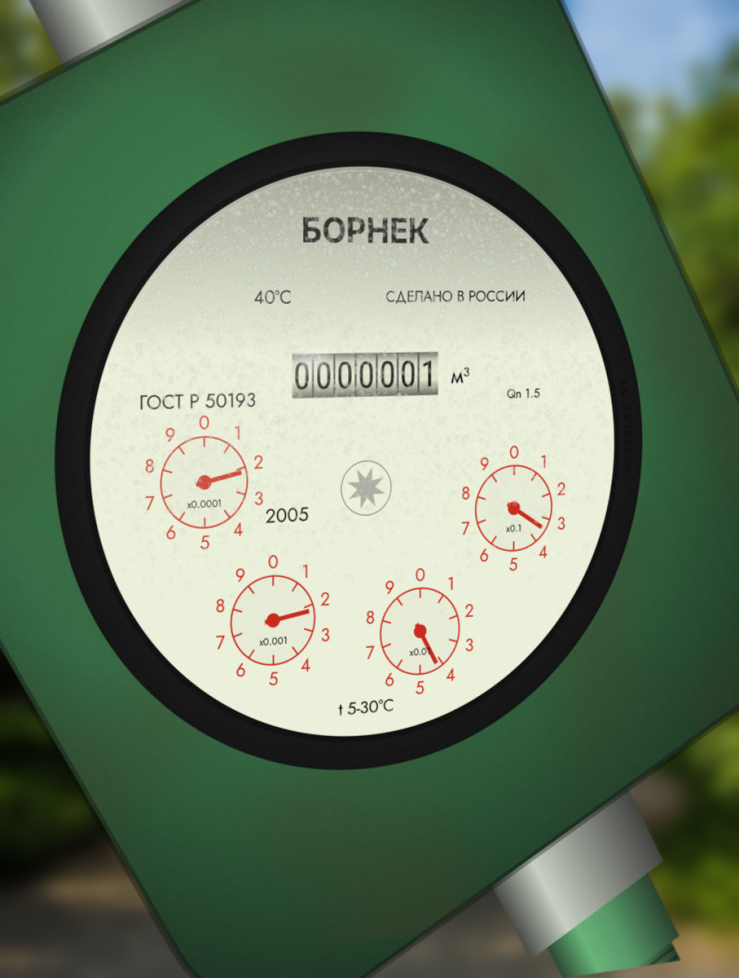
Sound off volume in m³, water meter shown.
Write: 1.3422 m³
